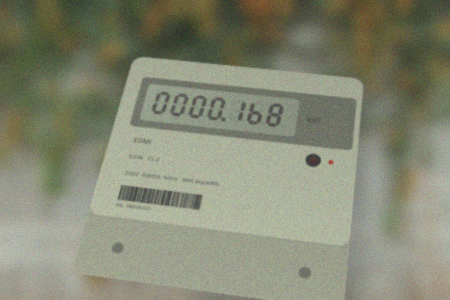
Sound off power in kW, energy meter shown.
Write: 0.168 kW
